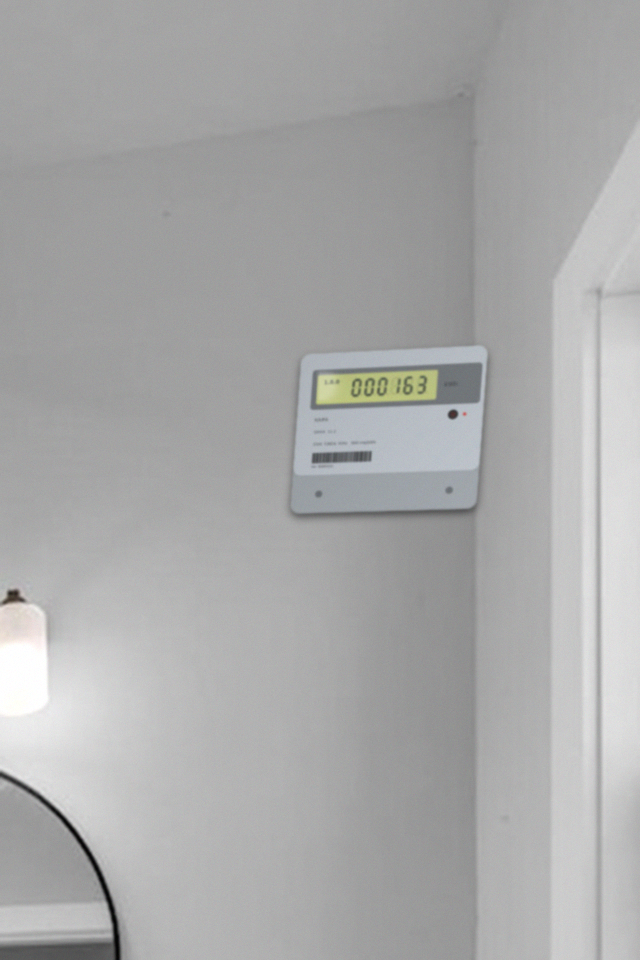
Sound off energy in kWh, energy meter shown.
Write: 163 kWh
